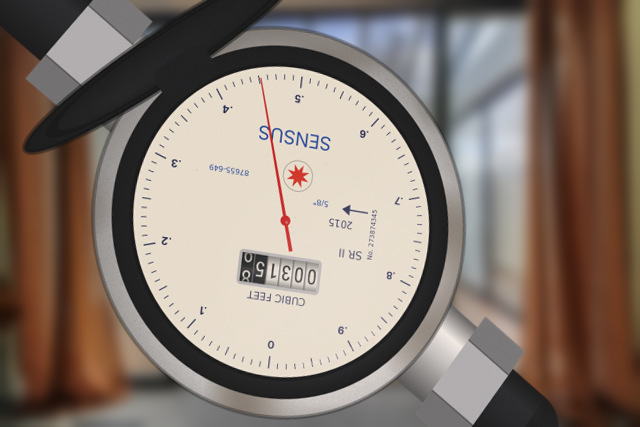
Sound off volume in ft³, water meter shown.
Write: 3158.45 ft³
